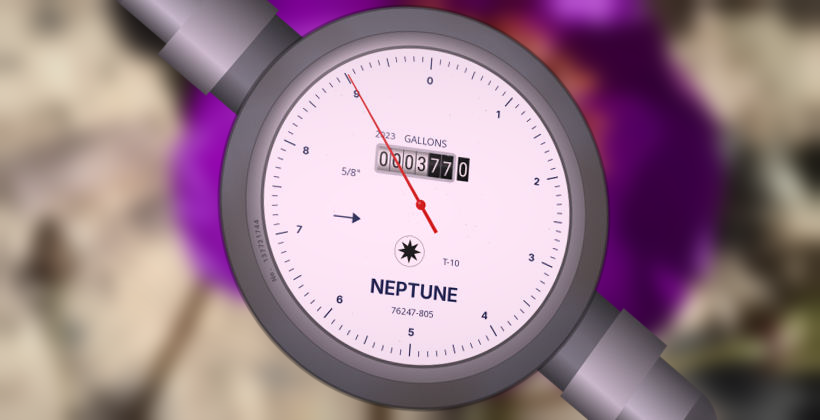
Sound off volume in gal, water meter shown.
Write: 3769.0 gal
